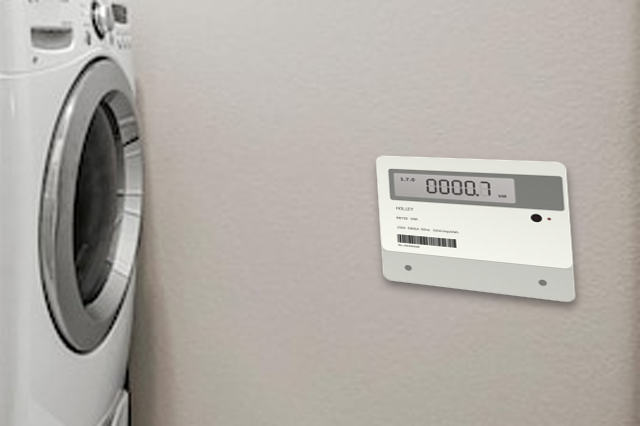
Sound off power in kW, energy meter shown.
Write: 0.7 kW
